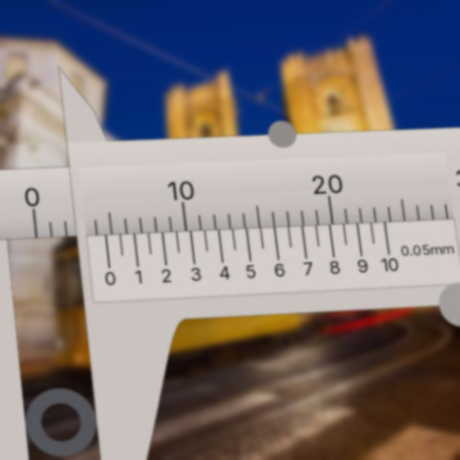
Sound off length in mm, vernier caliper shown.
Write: 4.6 mm
